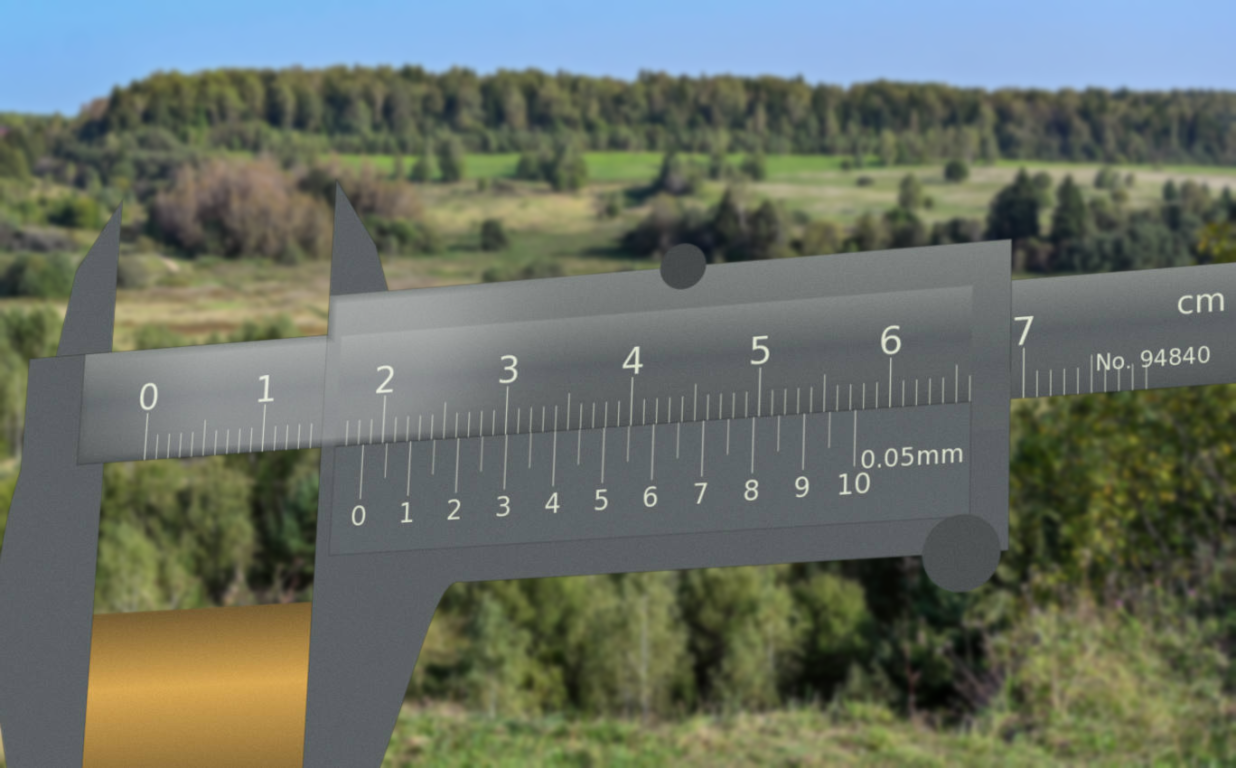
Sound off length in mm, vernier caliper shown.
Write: 18.4 mm
